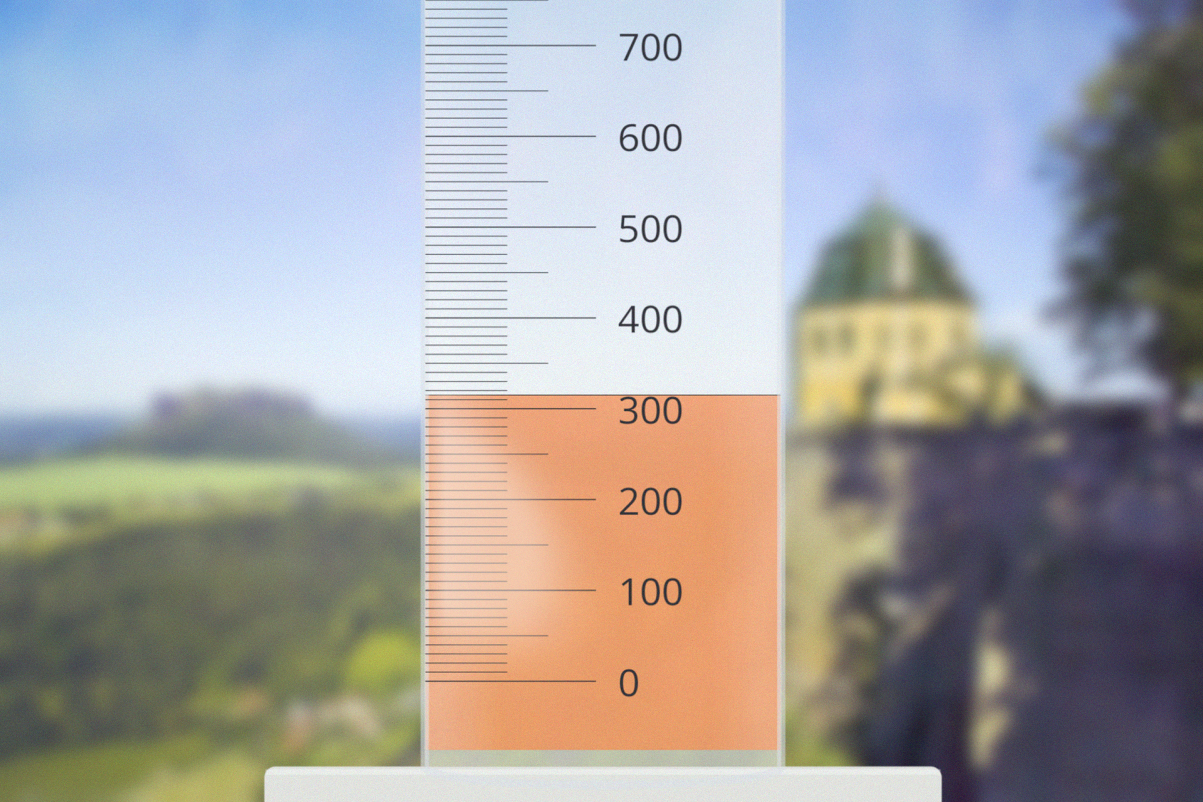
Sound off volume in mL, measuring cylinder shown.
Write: 315 mL
